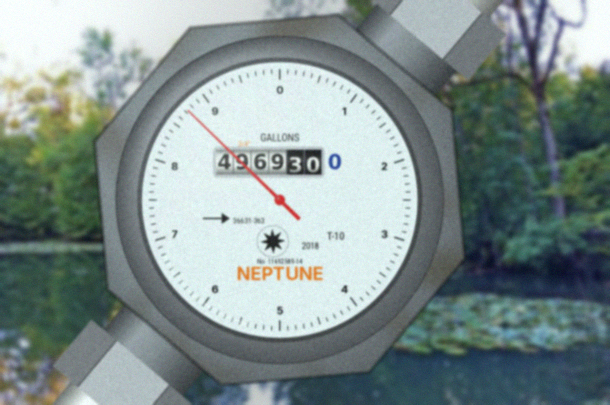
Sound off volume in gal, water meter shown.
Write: 4969298.7 gal
